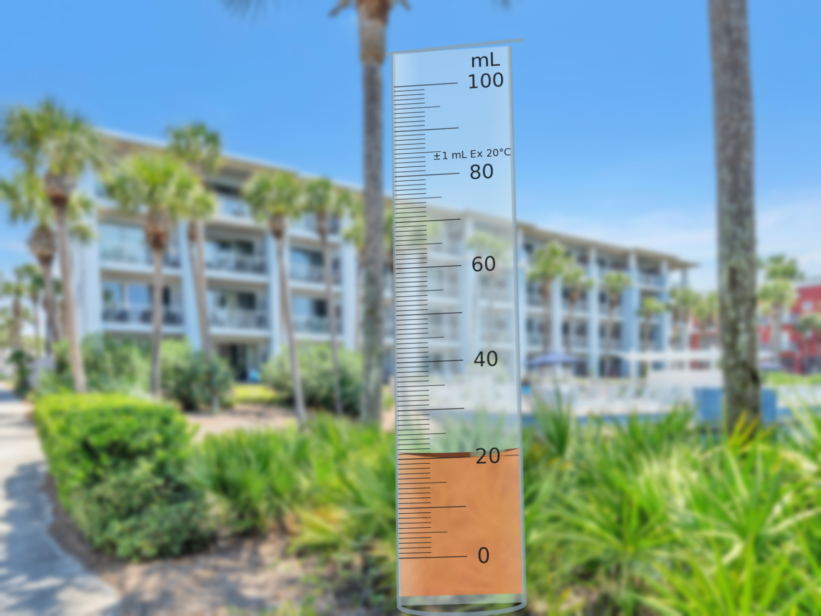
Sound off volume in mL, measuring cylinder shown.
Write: 20 mL
